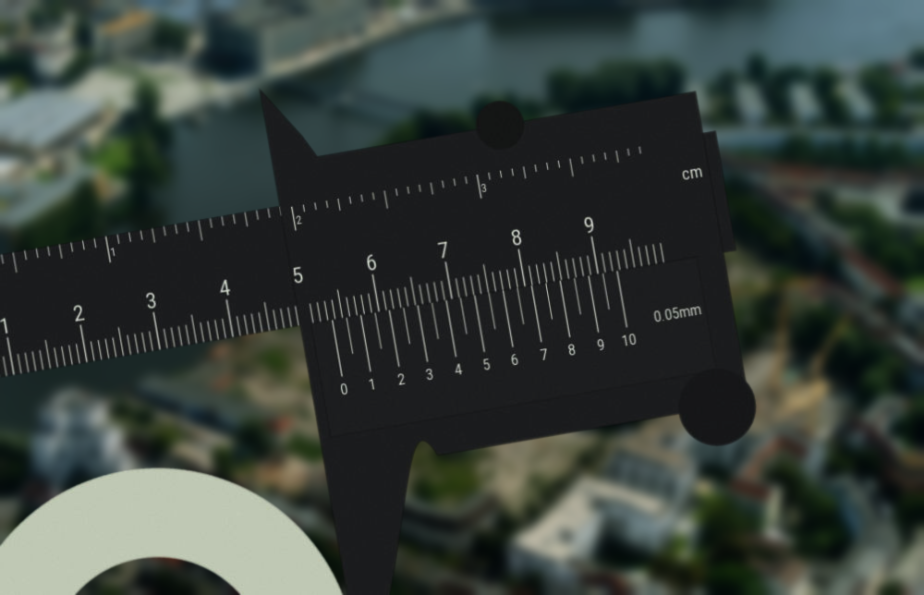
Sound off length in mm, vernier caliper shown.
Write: 53.6 mm
